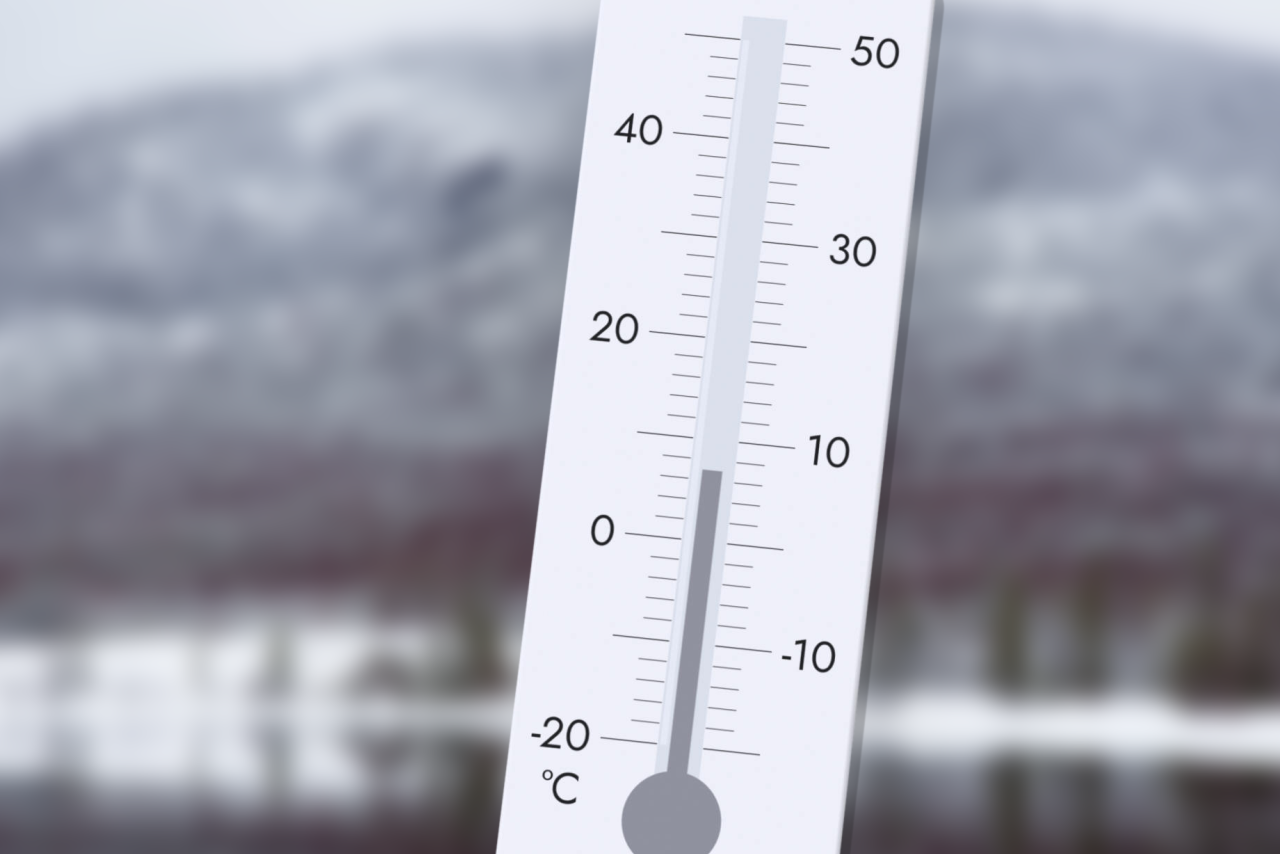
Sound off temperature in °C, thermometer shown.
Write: 7 °C
